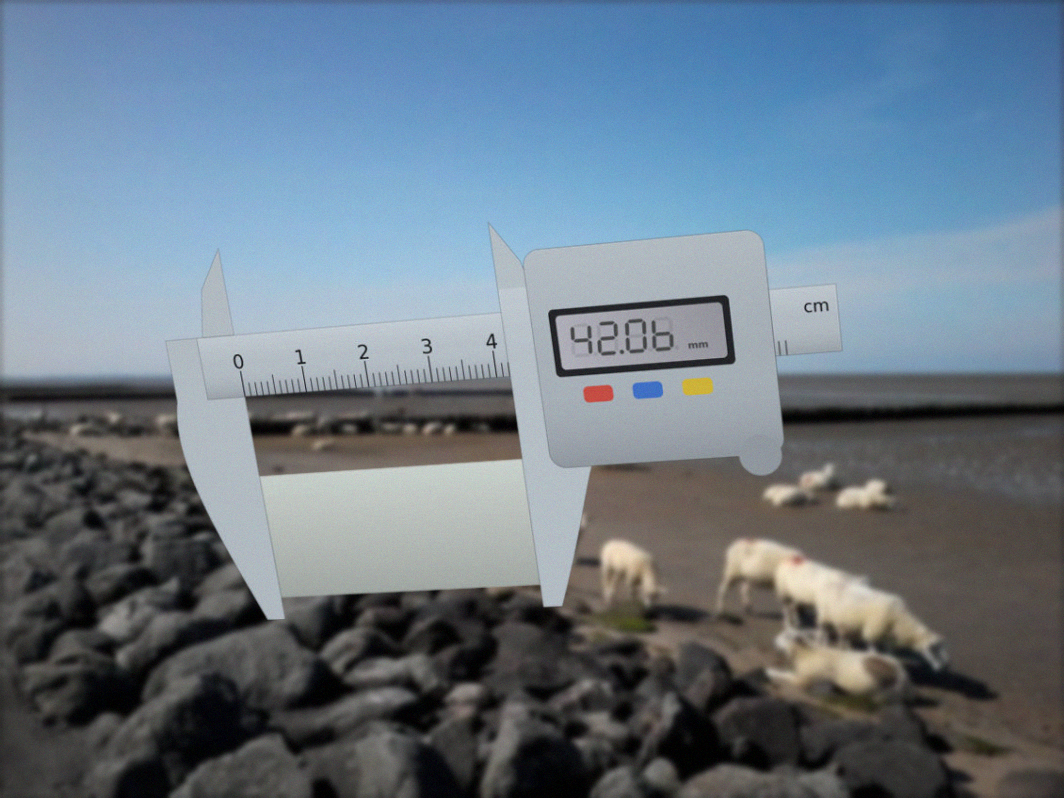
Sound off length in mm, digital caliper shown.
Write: 42.06 mm
